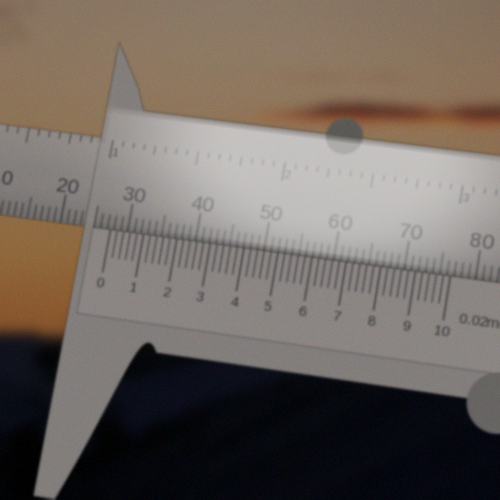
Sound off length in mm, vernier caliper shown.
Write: 27.5 mm
